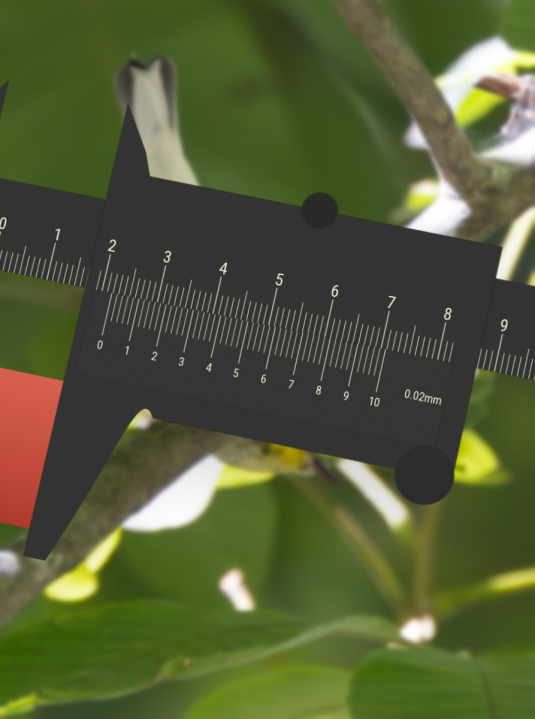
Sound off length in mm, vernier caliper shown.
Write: 21.8 mm
